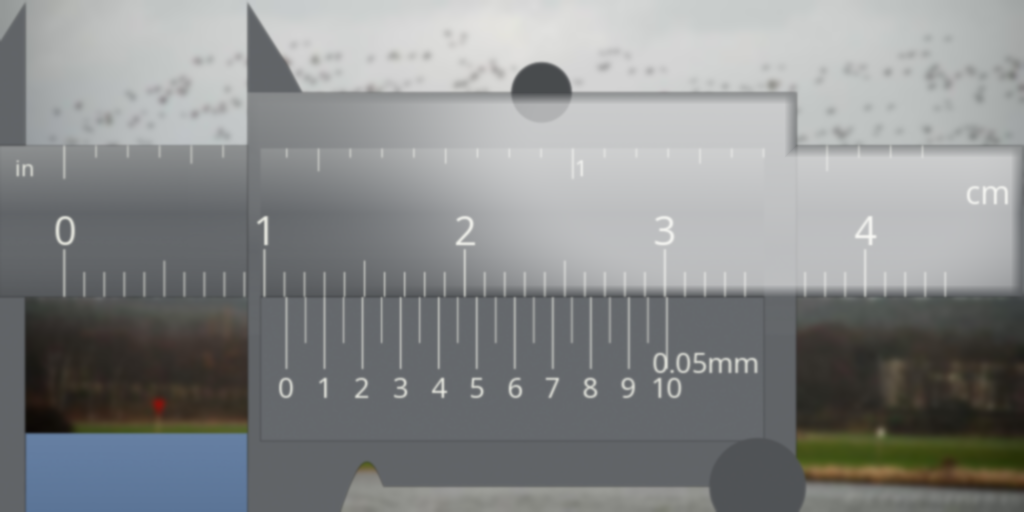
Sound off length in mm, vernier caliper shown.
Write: 11.1 mm
